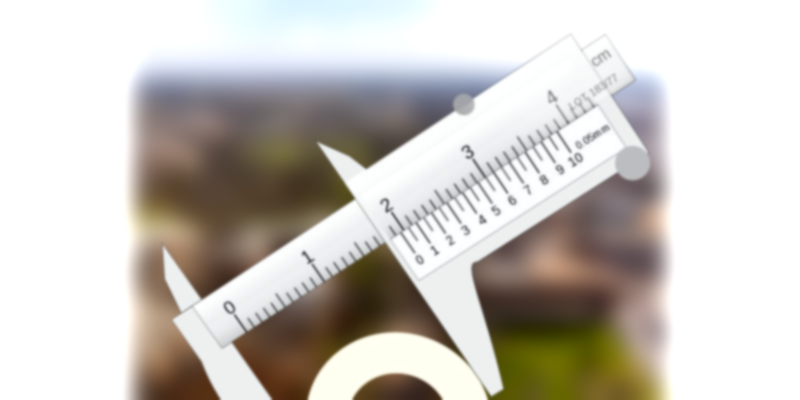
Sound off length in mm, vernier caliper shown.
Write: 19.6 mm
